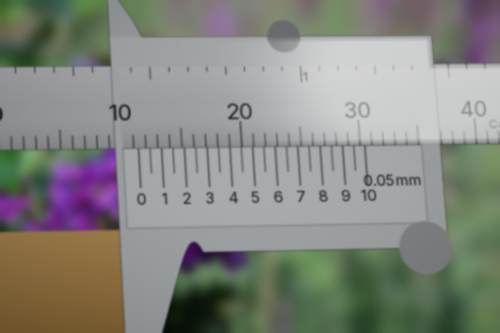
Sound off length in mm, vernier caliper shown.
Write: 11.4 mm
